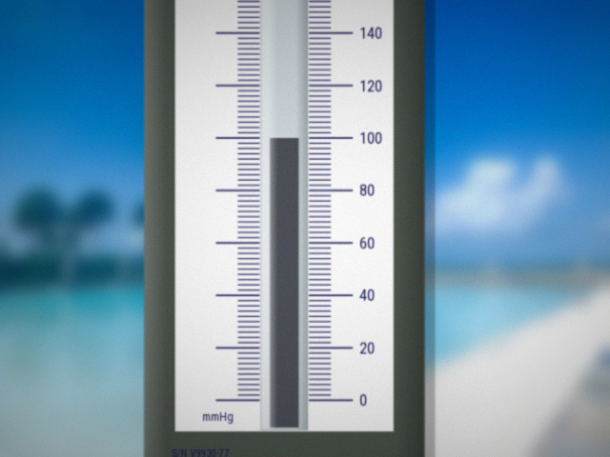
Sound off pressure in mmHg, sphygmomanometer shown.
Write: 100 mmHg
